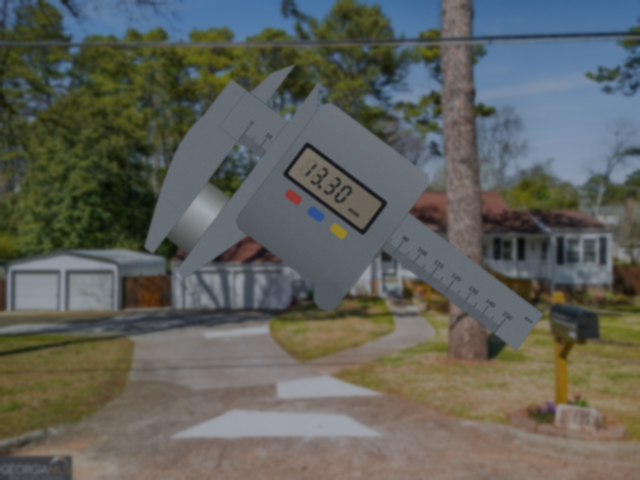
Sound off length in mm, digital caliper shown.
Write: 13.30 mm
